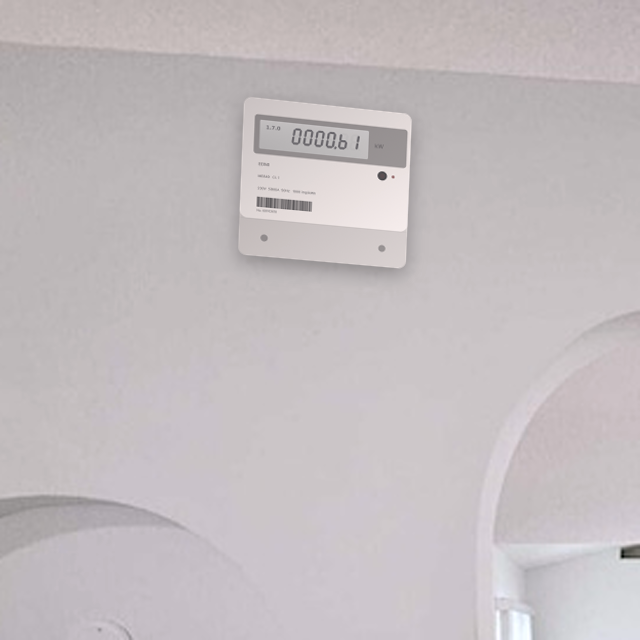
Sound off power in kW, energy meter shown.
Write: 0.61 kW
